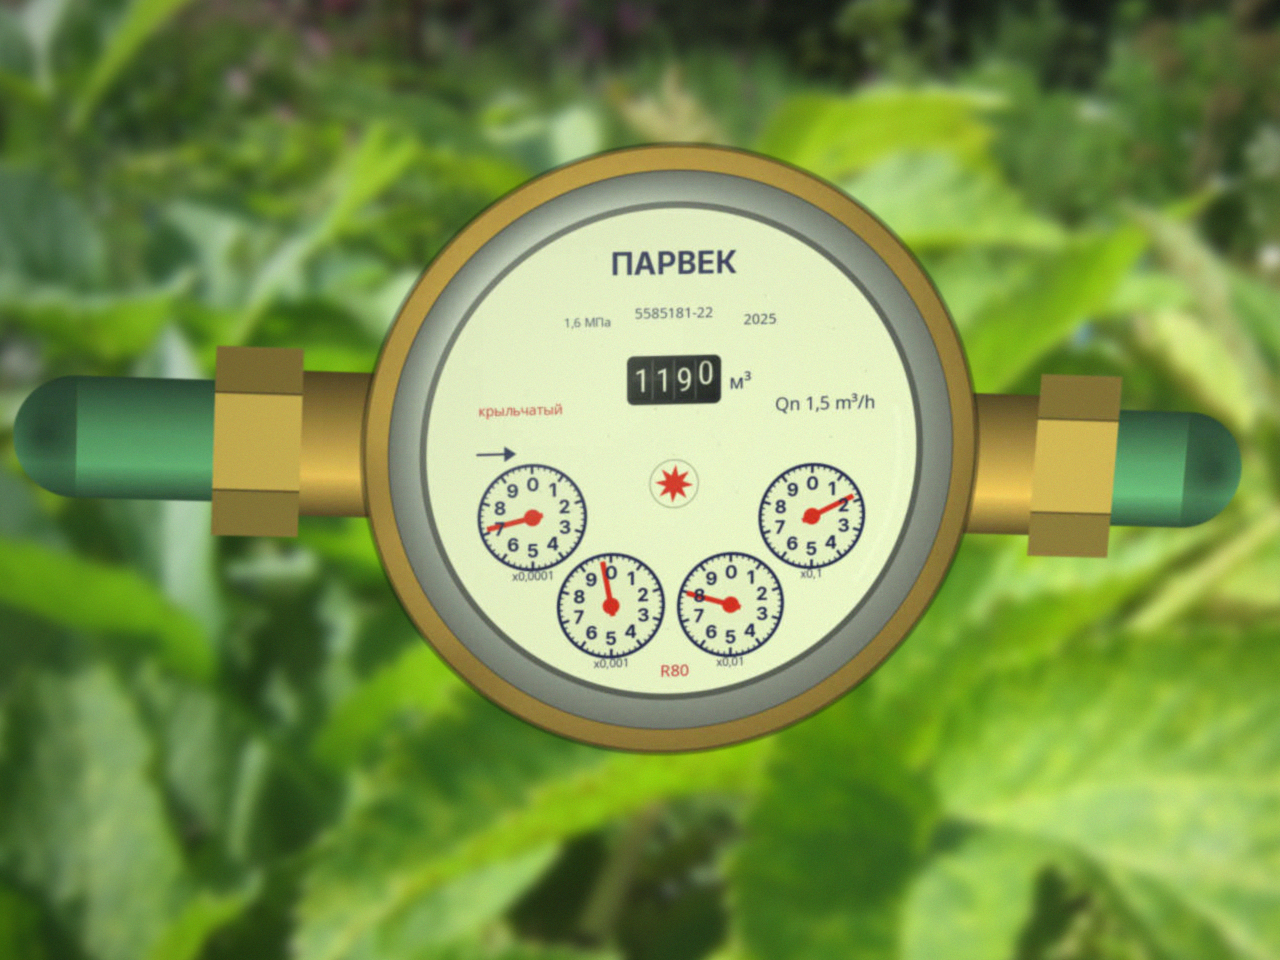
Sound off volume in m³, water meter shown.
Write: 1190.1797 m³
